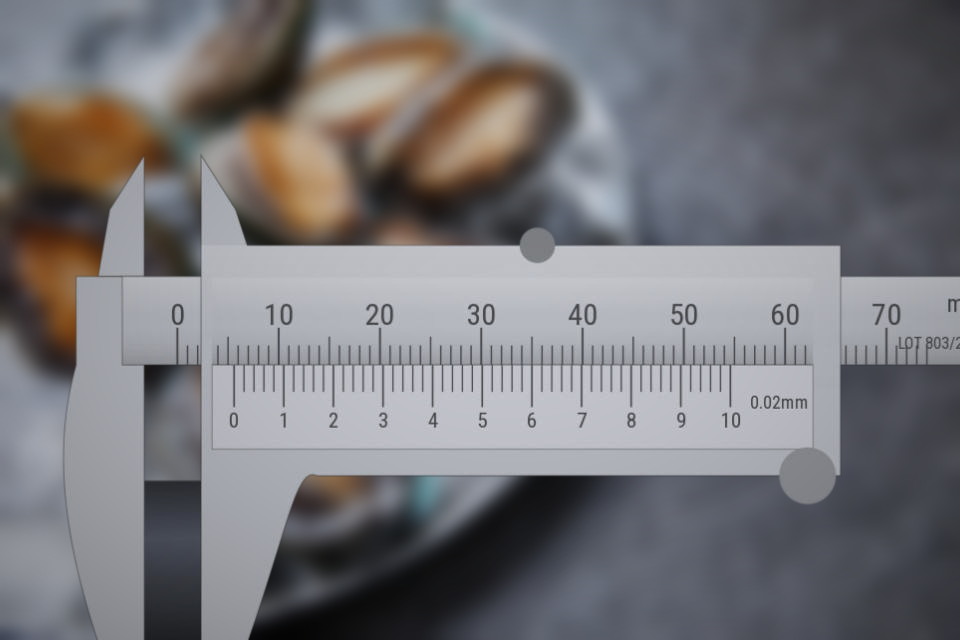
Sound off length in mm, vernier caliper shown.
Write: 5.6 mm
